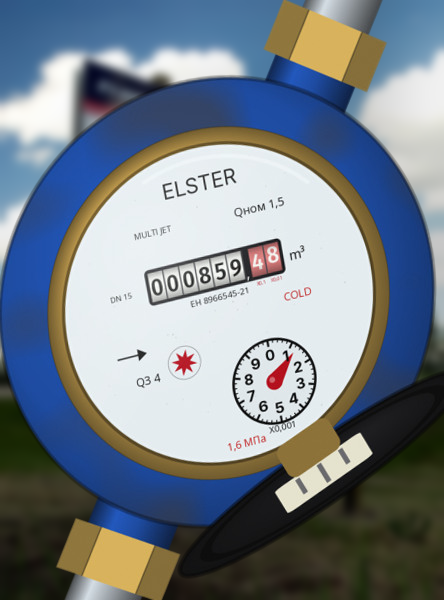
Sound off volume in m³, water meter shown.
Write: 859.481 m³
